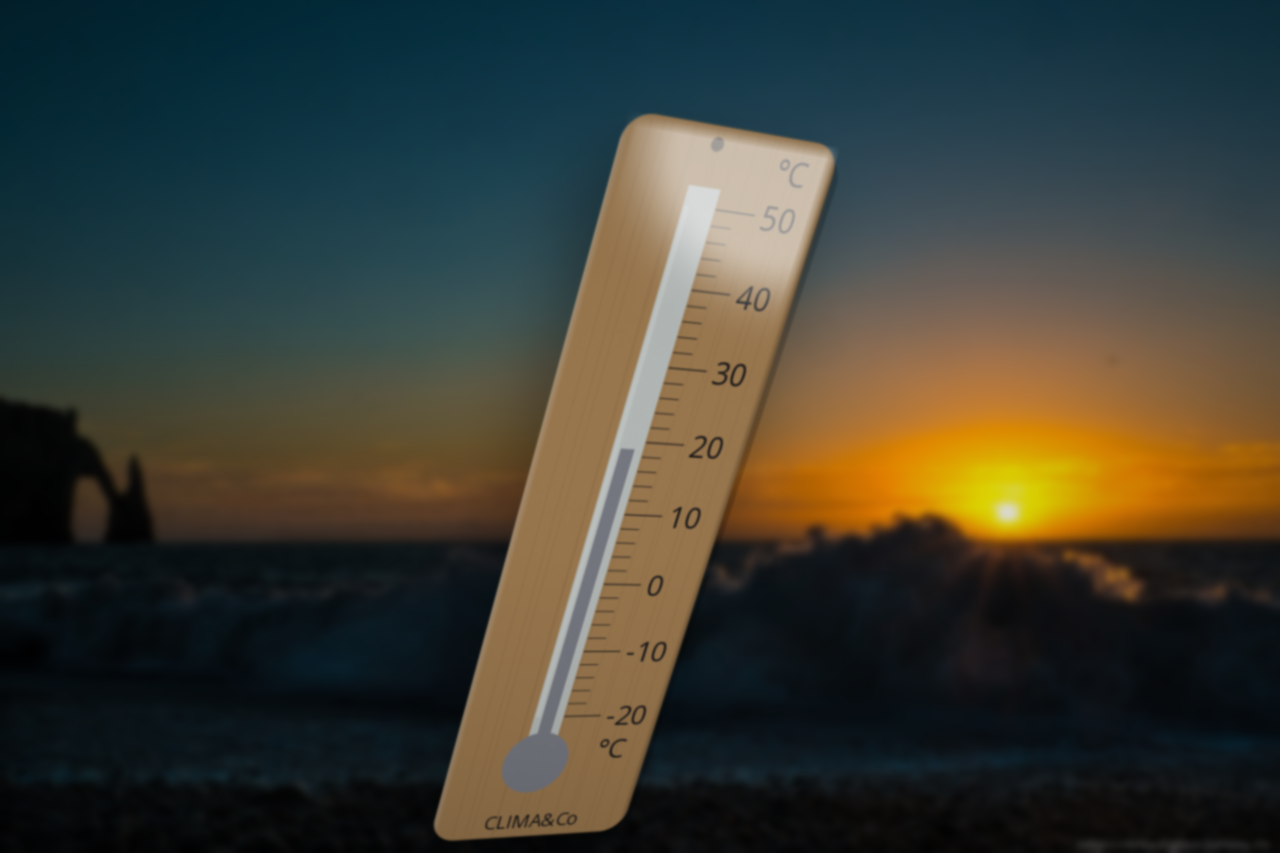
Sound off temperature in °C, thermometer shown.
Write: 19 °C
